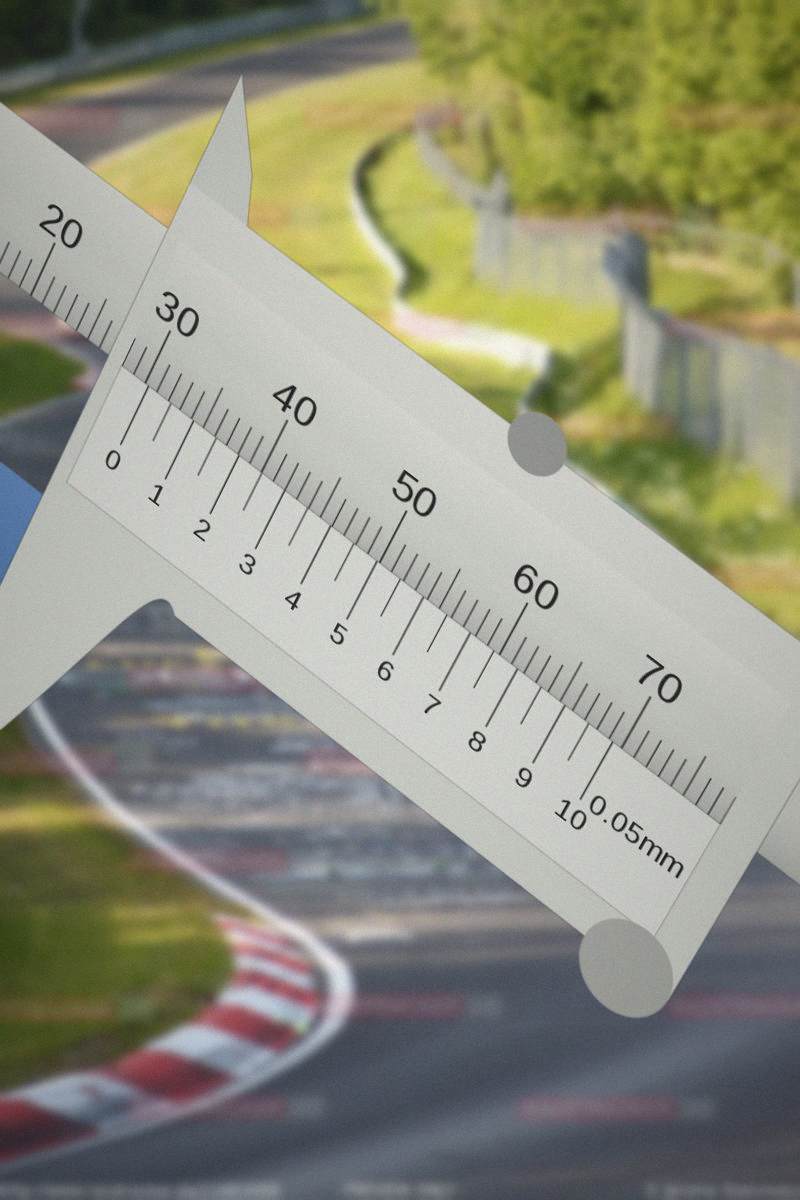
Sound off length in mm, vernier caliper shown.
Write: 30.3 mm
